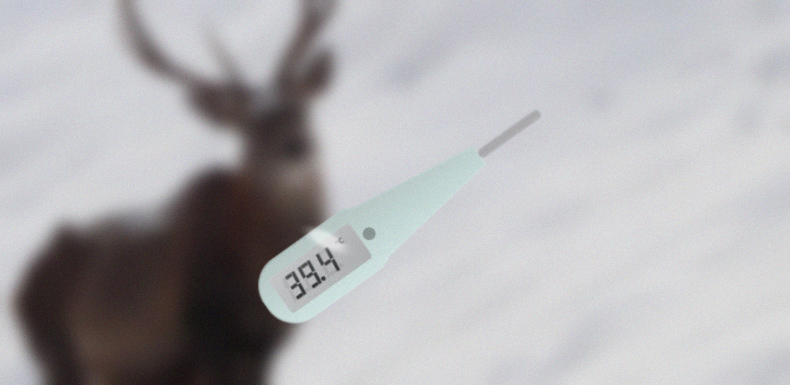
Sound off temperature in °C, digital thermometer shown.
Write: 39.4 °C
